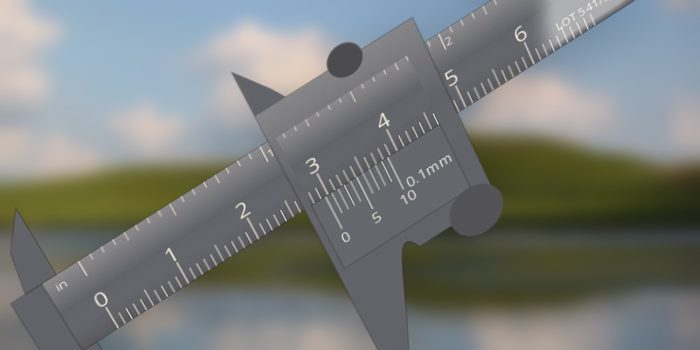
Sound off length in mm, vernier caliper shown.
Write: 29.6 mm
